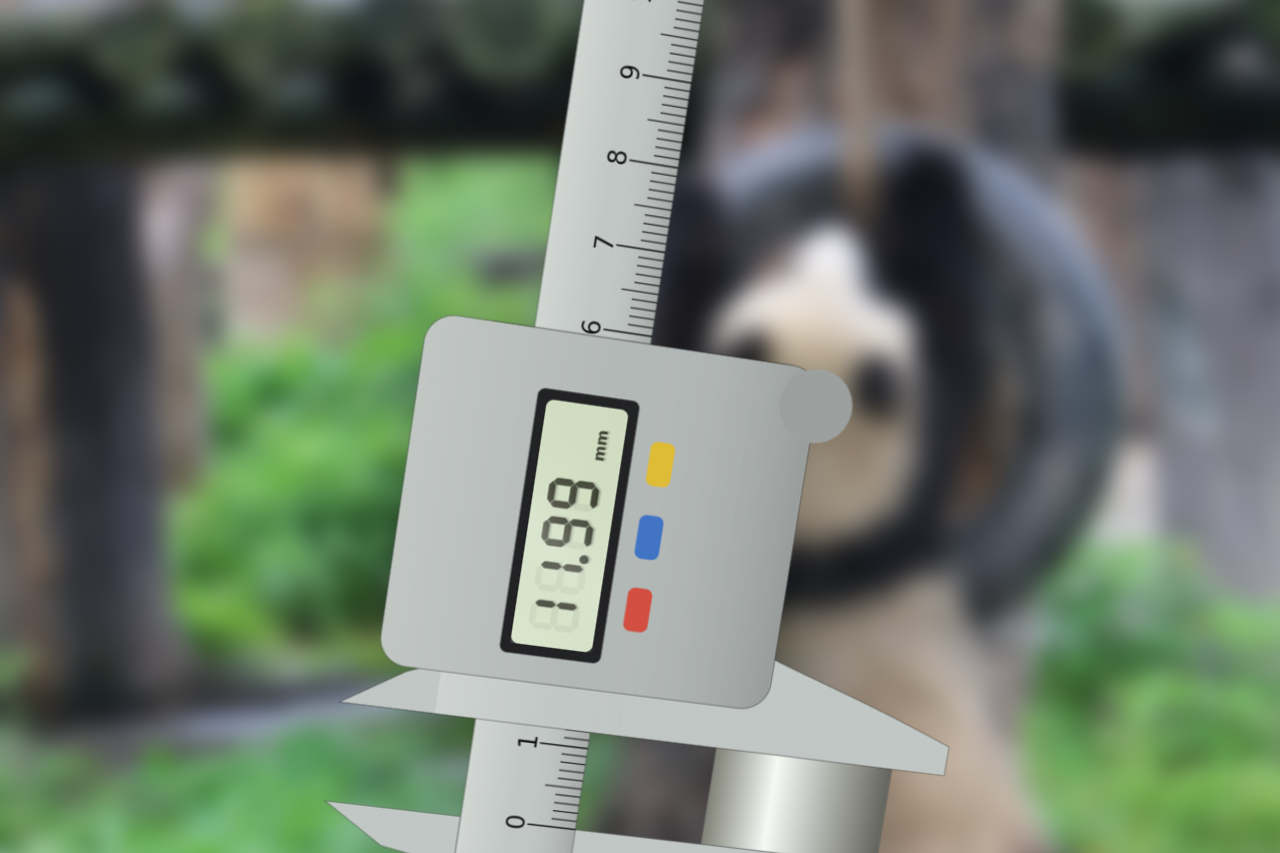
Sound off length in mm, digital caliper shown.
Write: 11.99 mm
